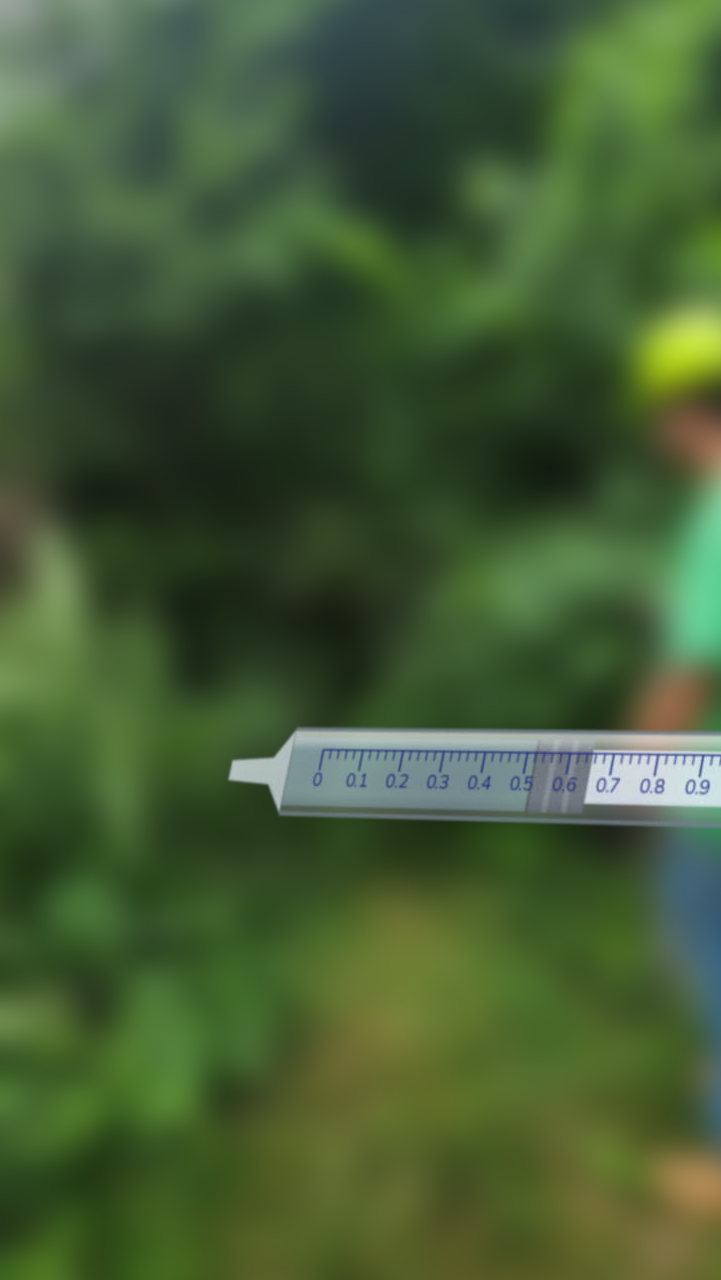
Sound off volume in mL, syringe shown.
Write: 0.52 mL
